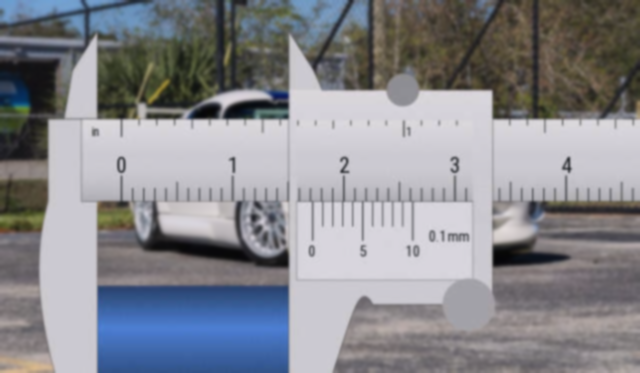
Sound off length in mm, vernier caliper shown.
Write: 17.2 mm
